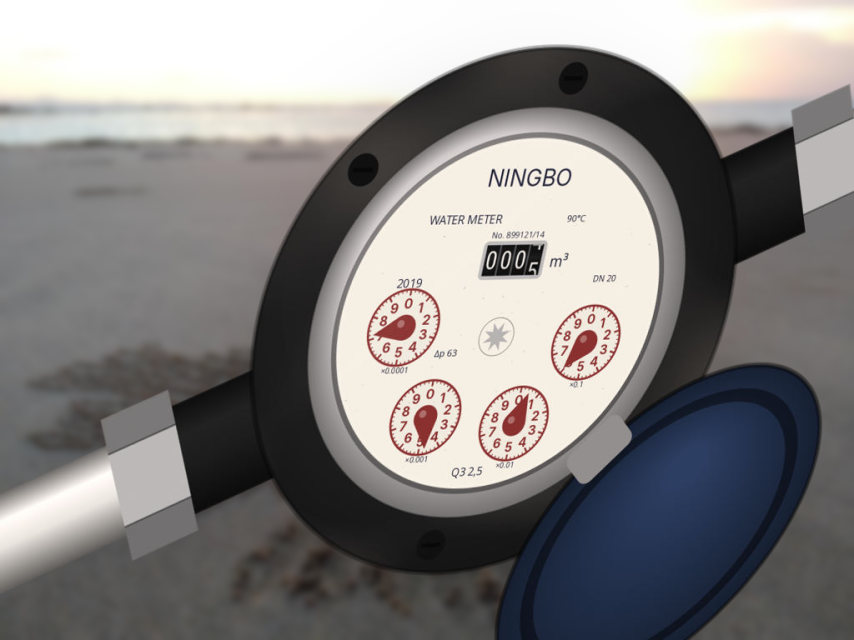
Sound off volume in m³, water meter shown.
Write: 4.6047 m³
